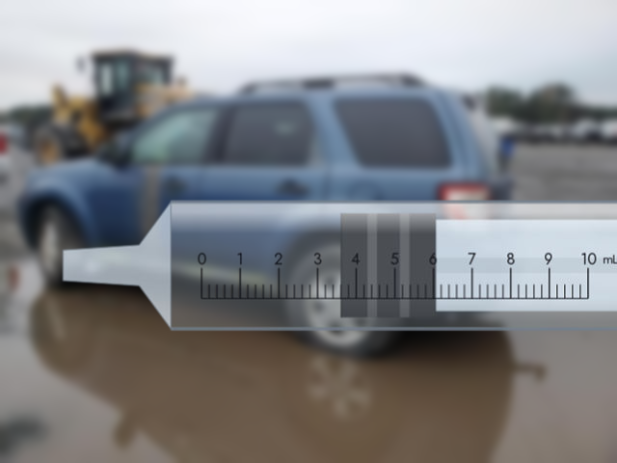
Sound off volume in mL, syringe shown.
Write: 3.6 mL
